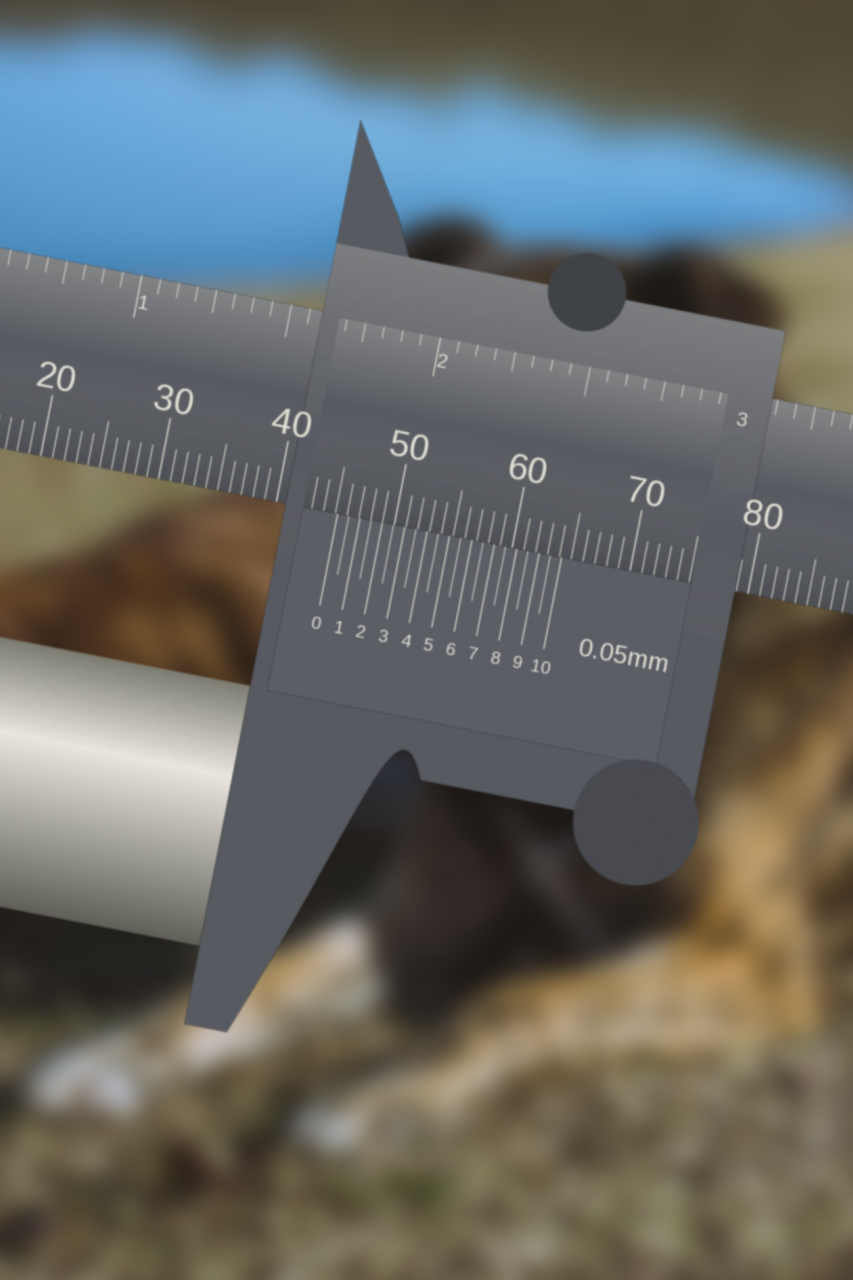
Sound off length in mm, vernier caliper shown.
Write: 45.2 mm
